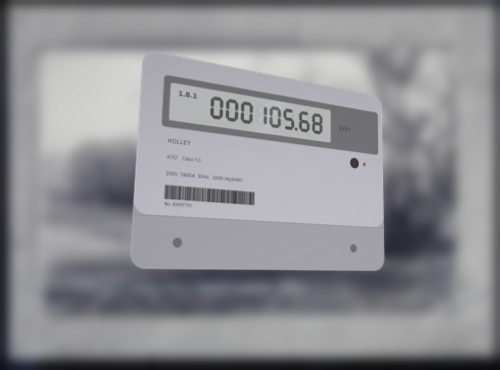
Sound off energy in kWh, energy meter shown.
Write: 105.68 kWh
